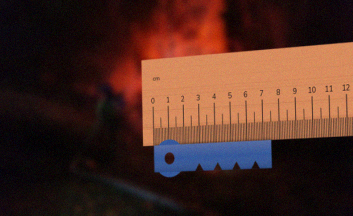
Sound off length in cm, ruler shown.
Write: 7.5 cm
